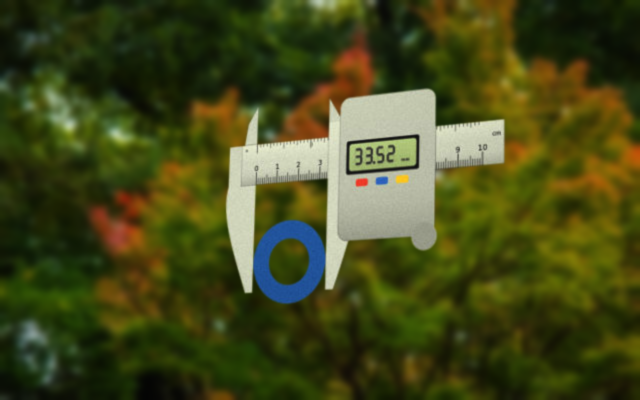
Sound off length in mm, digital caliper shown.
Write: 33.52 mm
